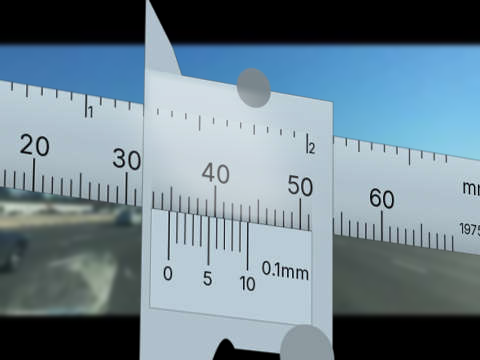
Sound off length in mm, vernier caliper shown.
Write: 34.8 mm
